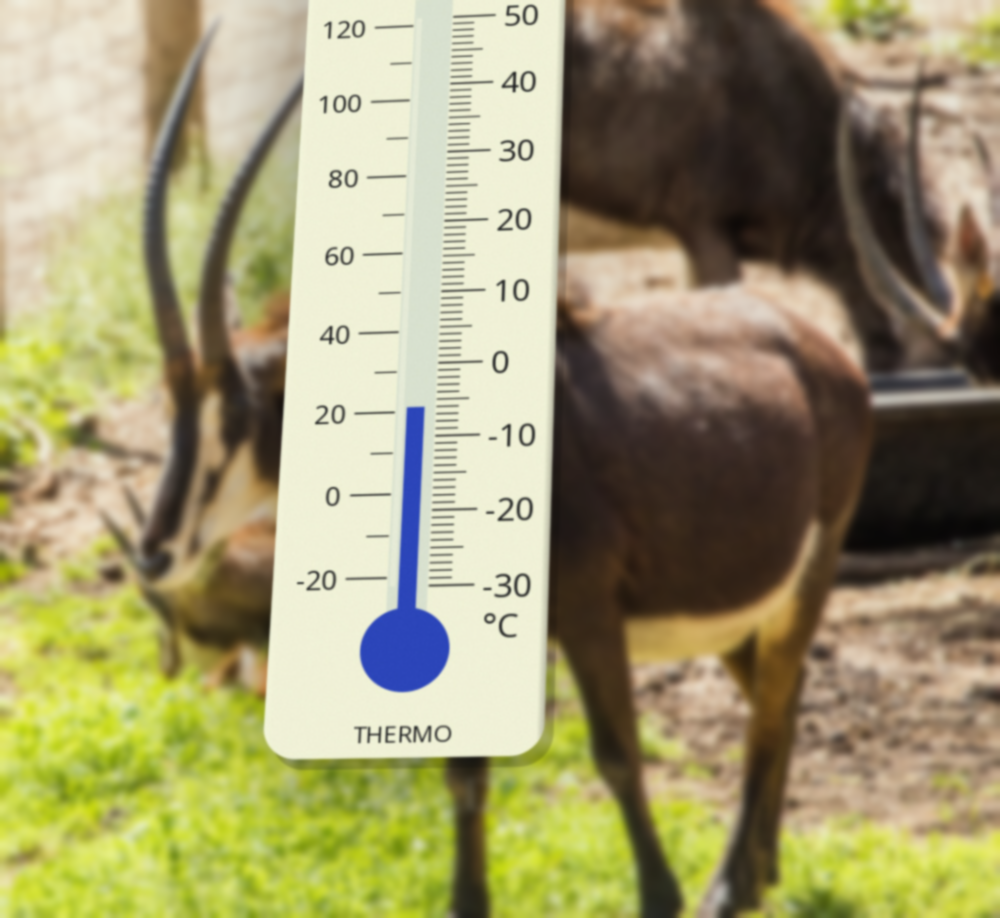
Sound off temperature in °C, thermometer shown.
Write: -6 °C
